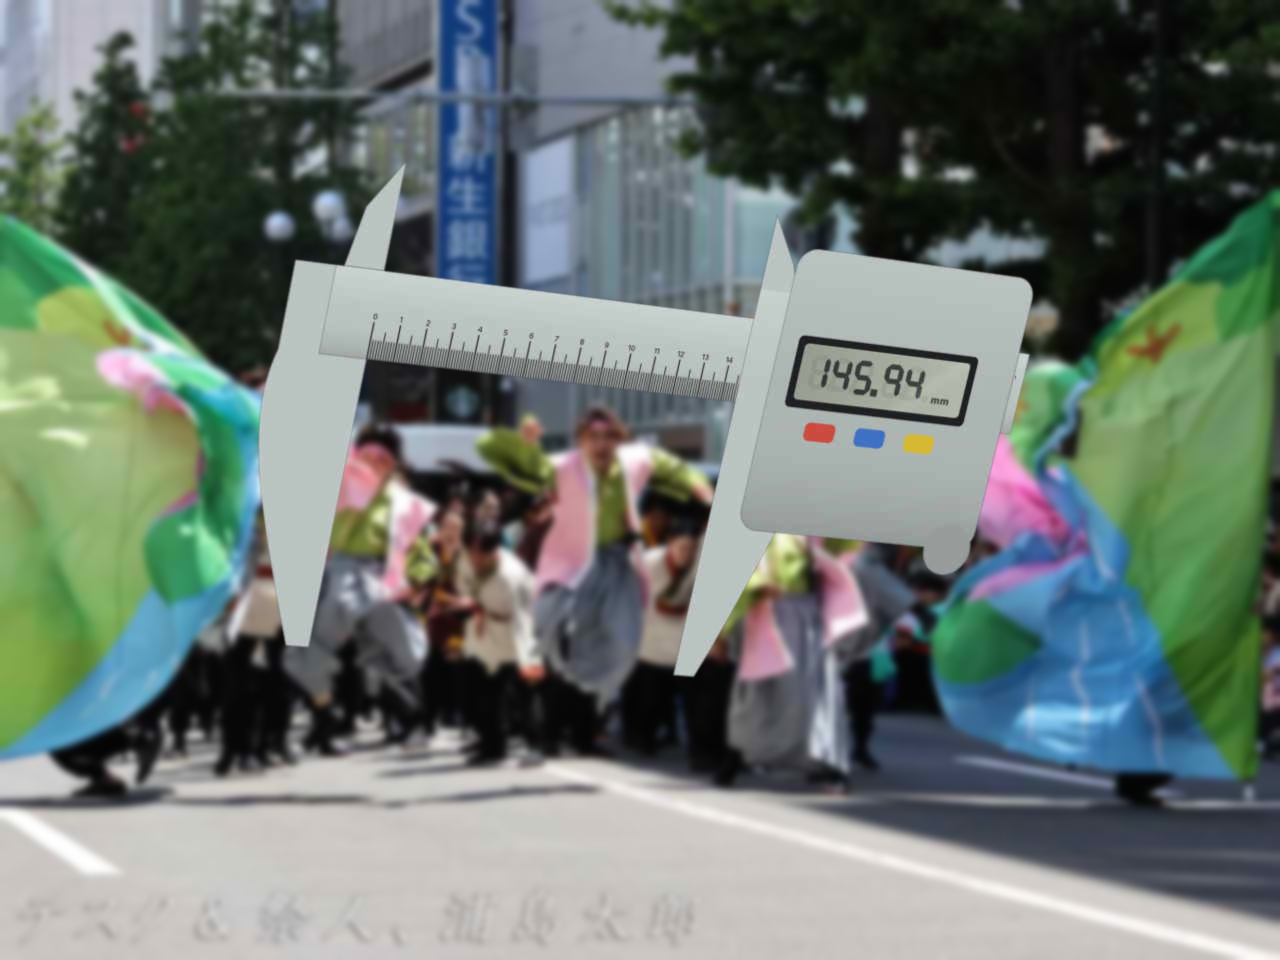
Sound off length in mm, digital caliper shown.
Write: 145.94 mm
